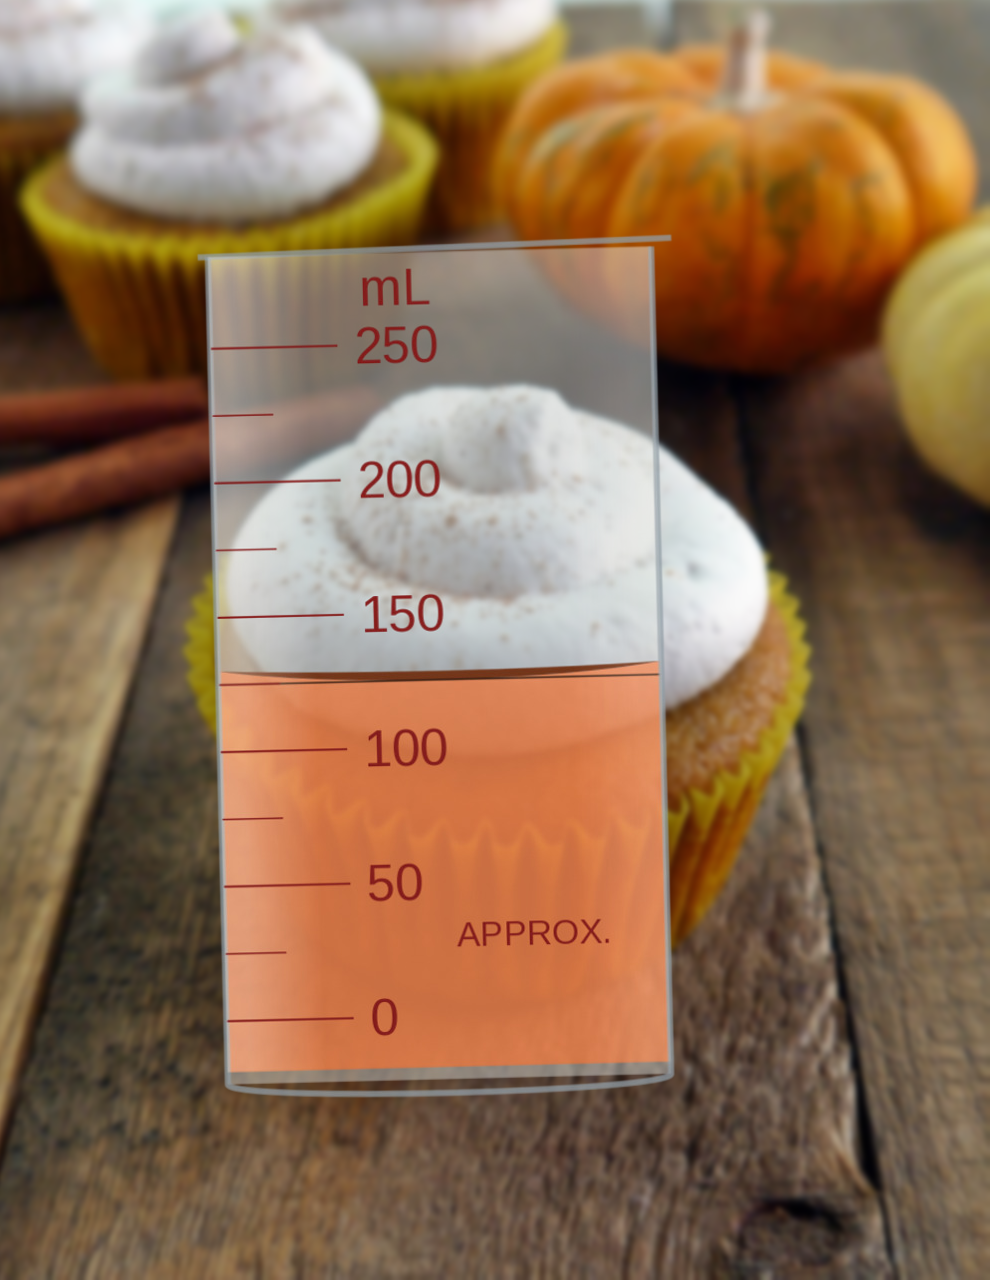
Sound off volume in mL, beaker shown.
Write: 125 mL
